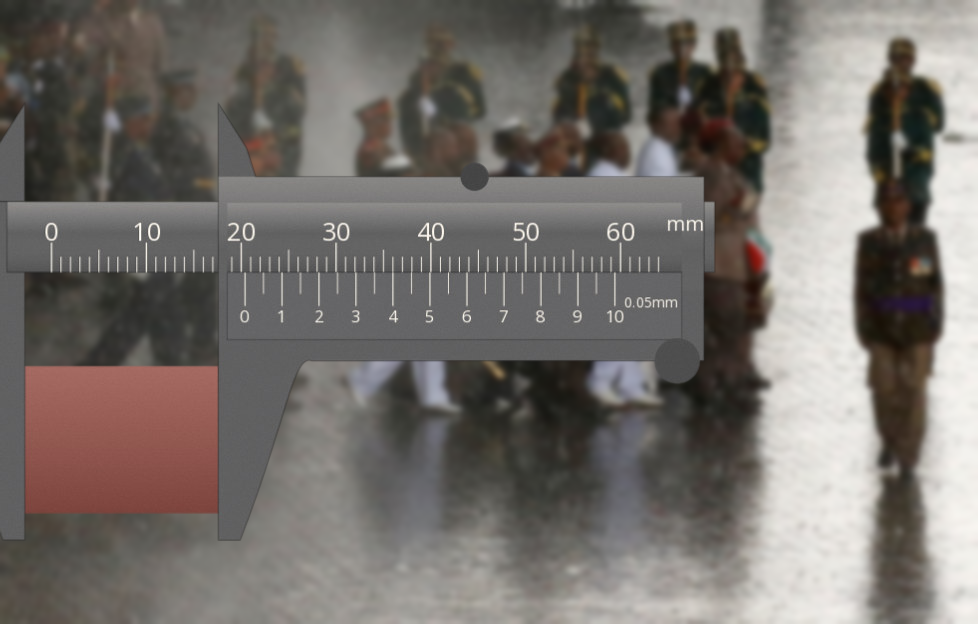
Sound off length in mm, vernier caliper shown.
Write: 20.4 mm
